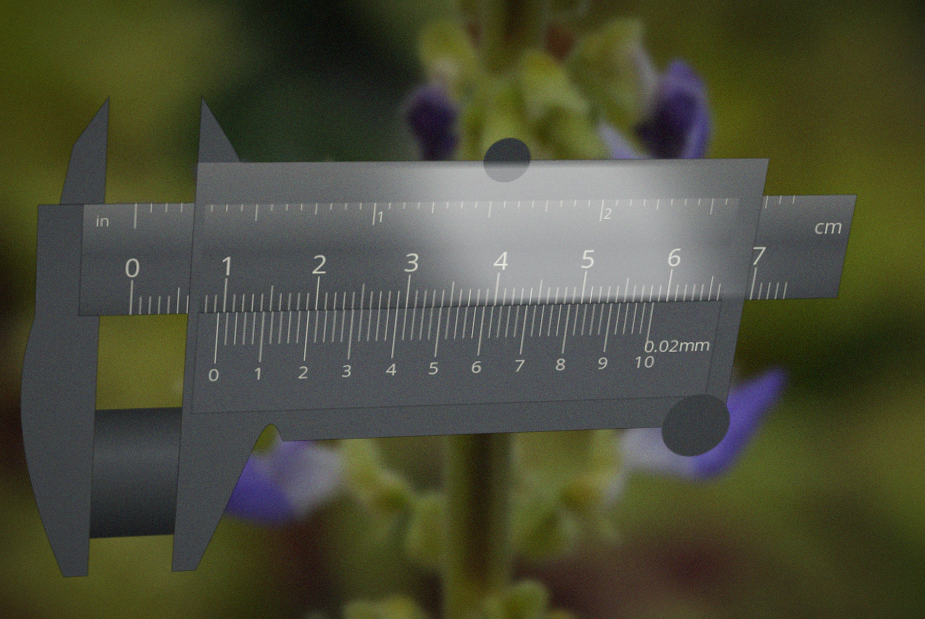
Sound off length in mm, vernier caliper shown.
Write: 9.4 mm
